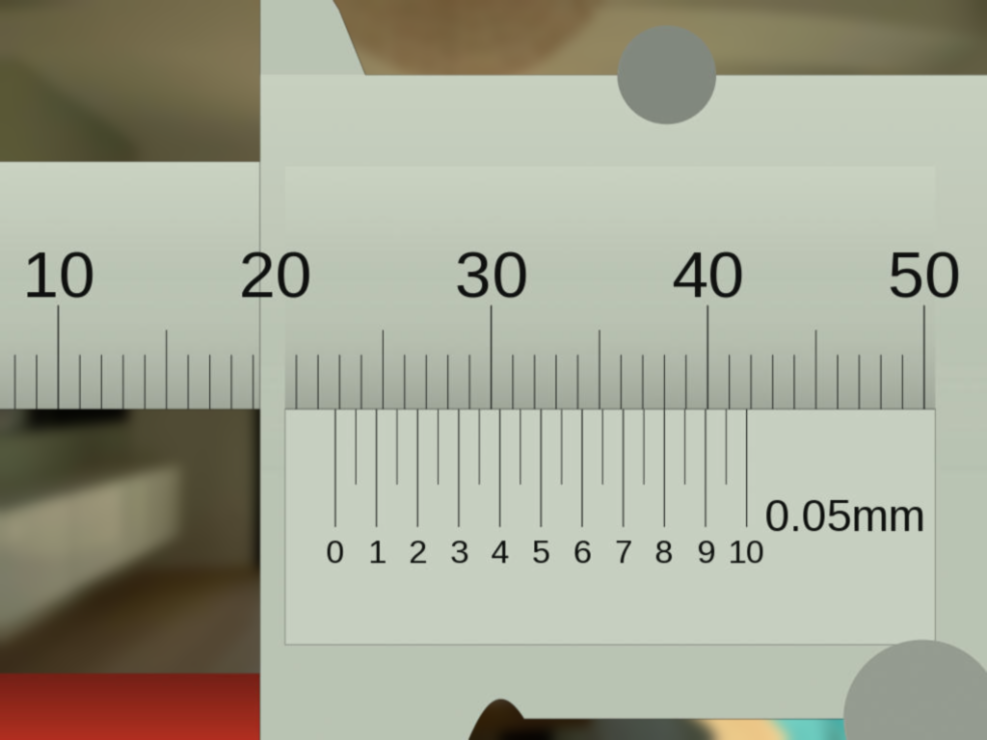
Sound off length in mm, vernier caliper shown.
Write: 22.8 mm
